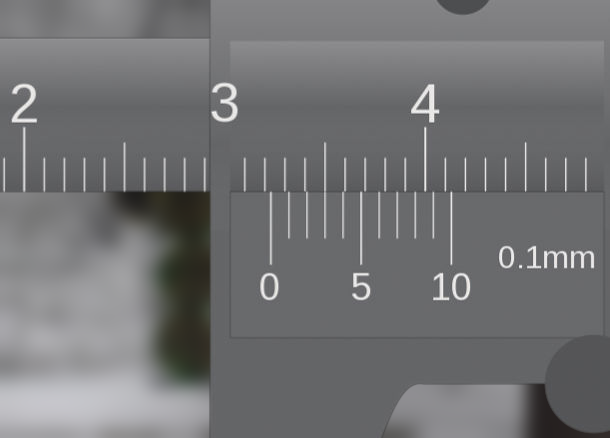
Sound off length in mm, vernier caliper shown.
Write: 32.3 mm
